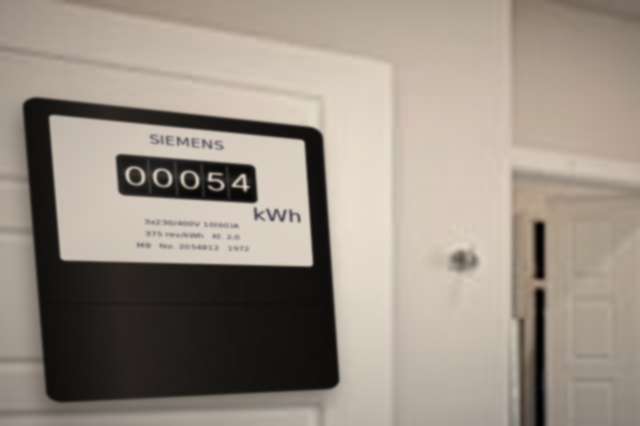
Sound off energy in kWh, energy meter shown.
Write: 54 kWh
